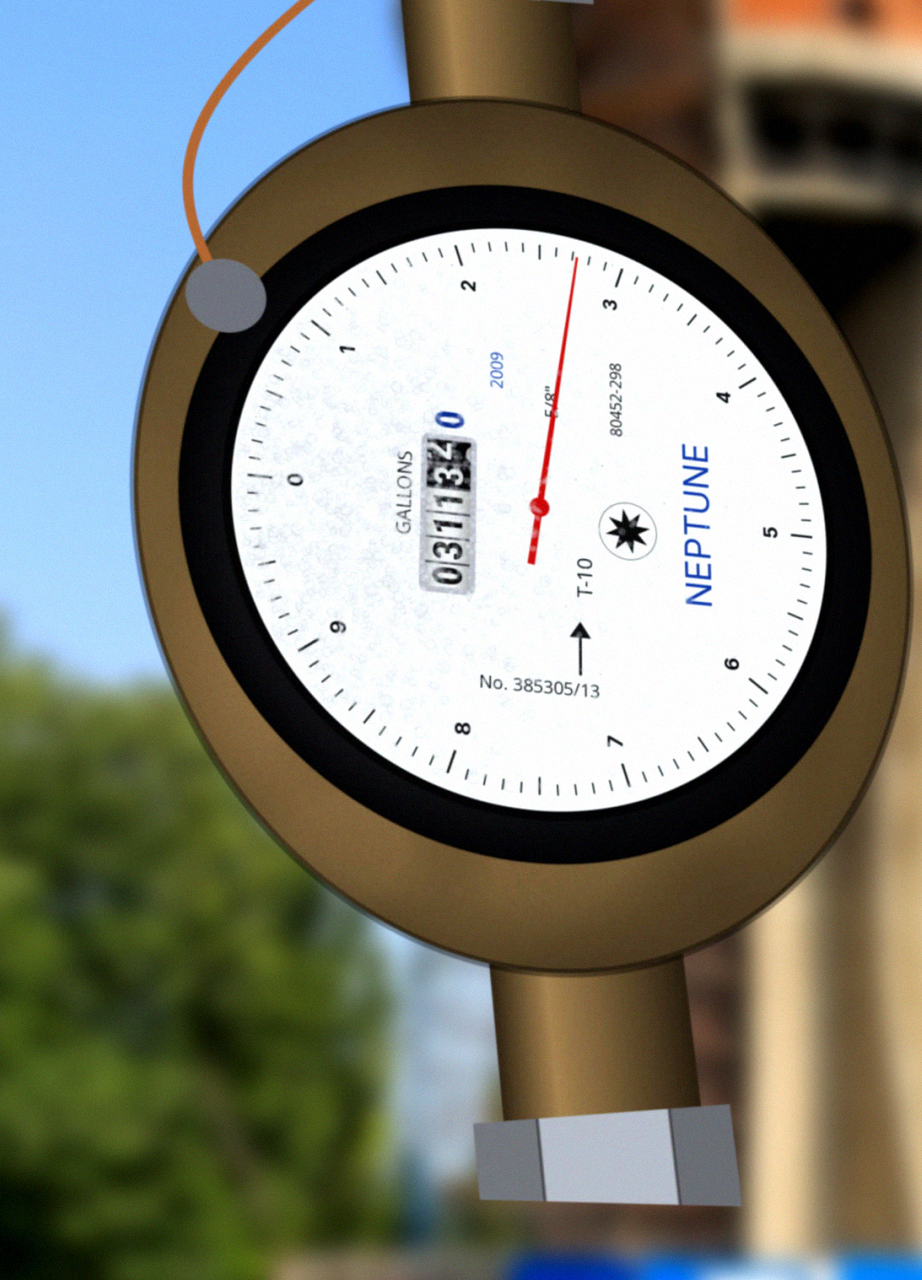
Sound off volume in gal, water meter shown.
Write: 311322.7 gal
